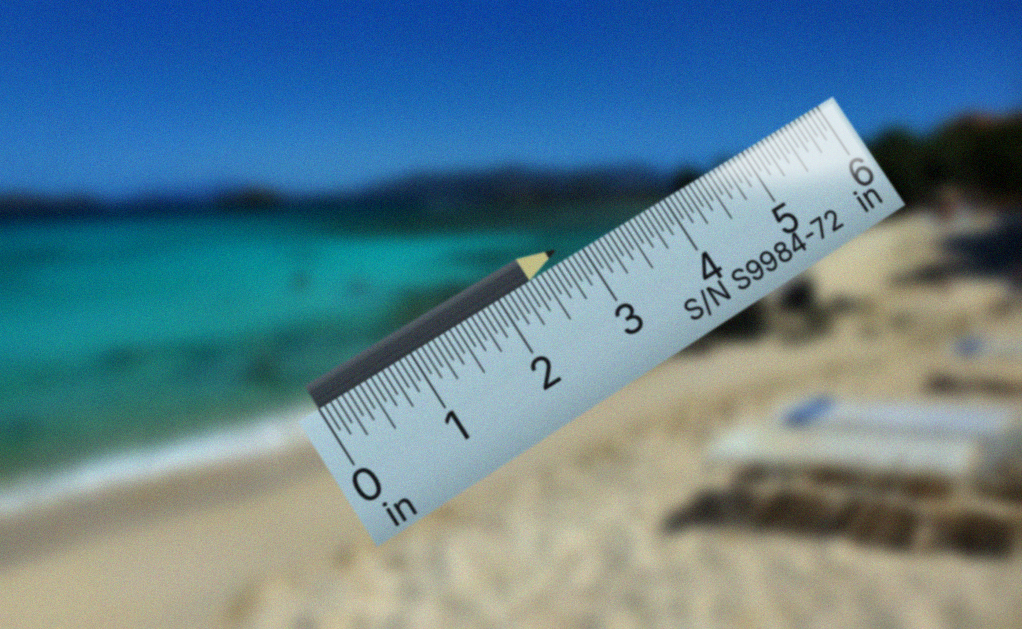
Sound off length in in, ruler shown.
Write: 2.75 in
